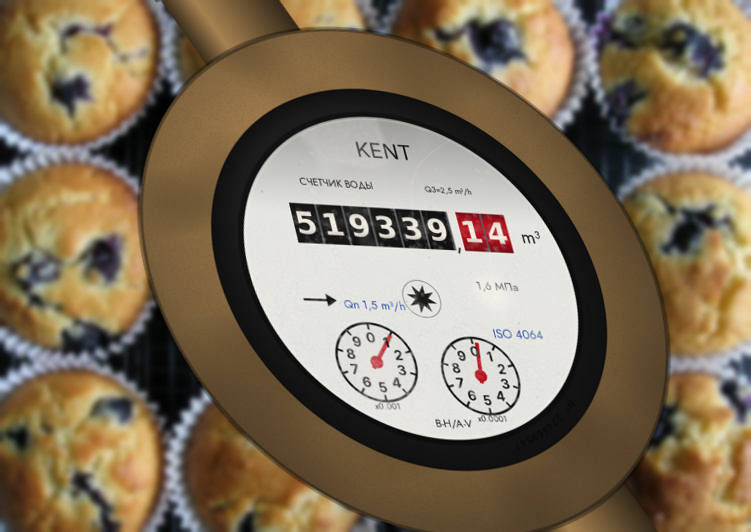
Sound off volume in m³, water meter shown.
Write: 519339.1410 m³
